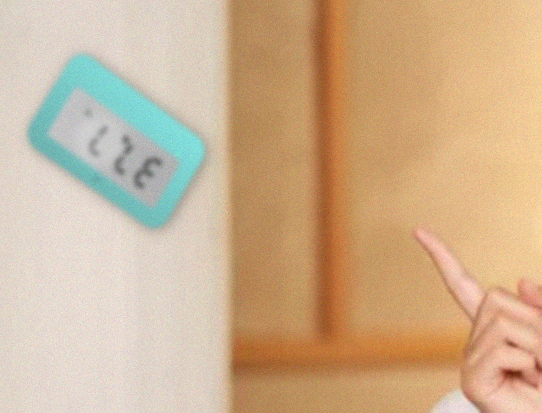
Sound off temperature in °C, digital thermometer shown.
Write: 37.7 °C
